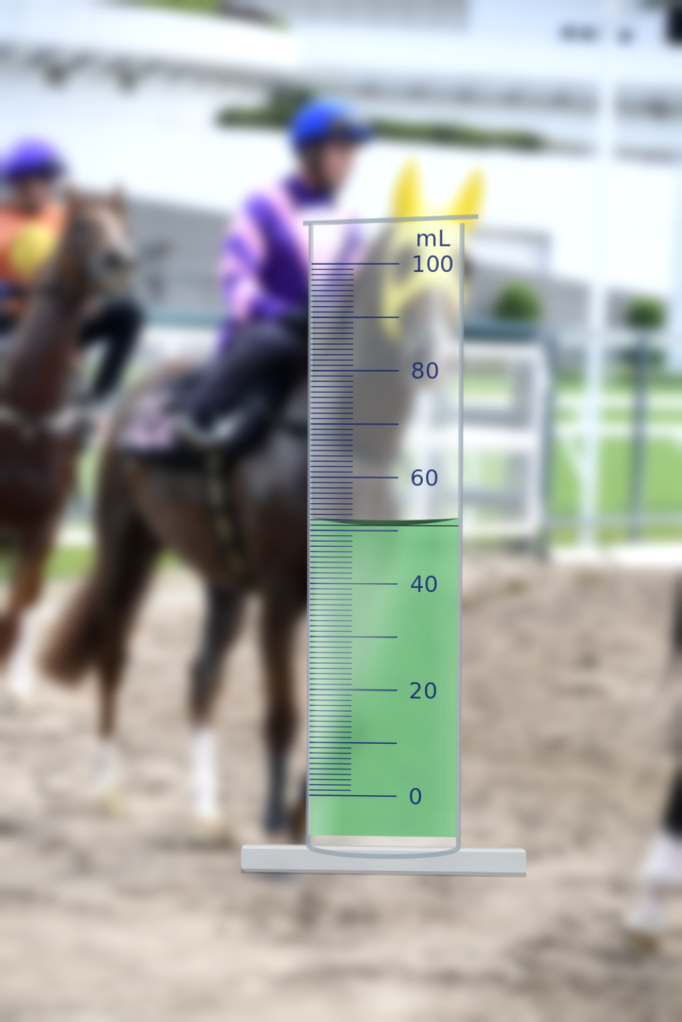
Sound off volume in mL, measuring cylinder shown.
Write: 51 mL
